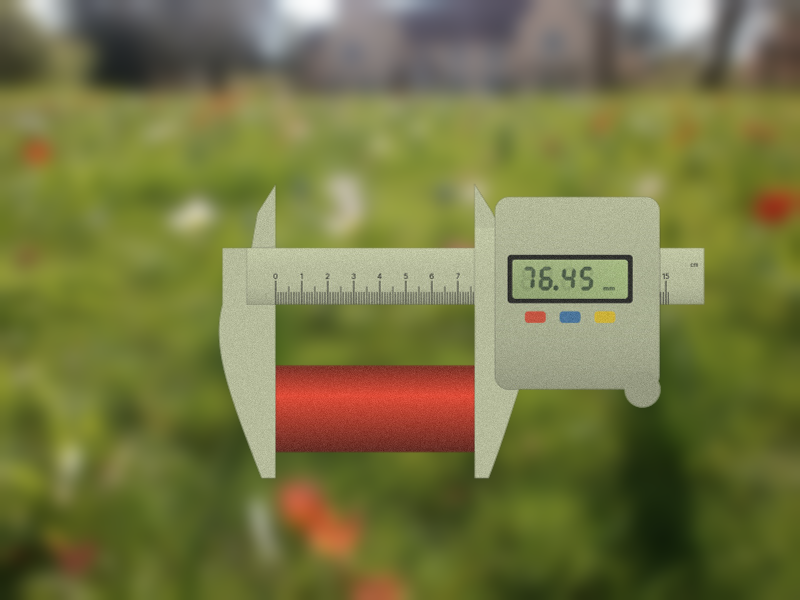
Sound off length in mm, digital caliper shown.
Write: 76.45 mm
